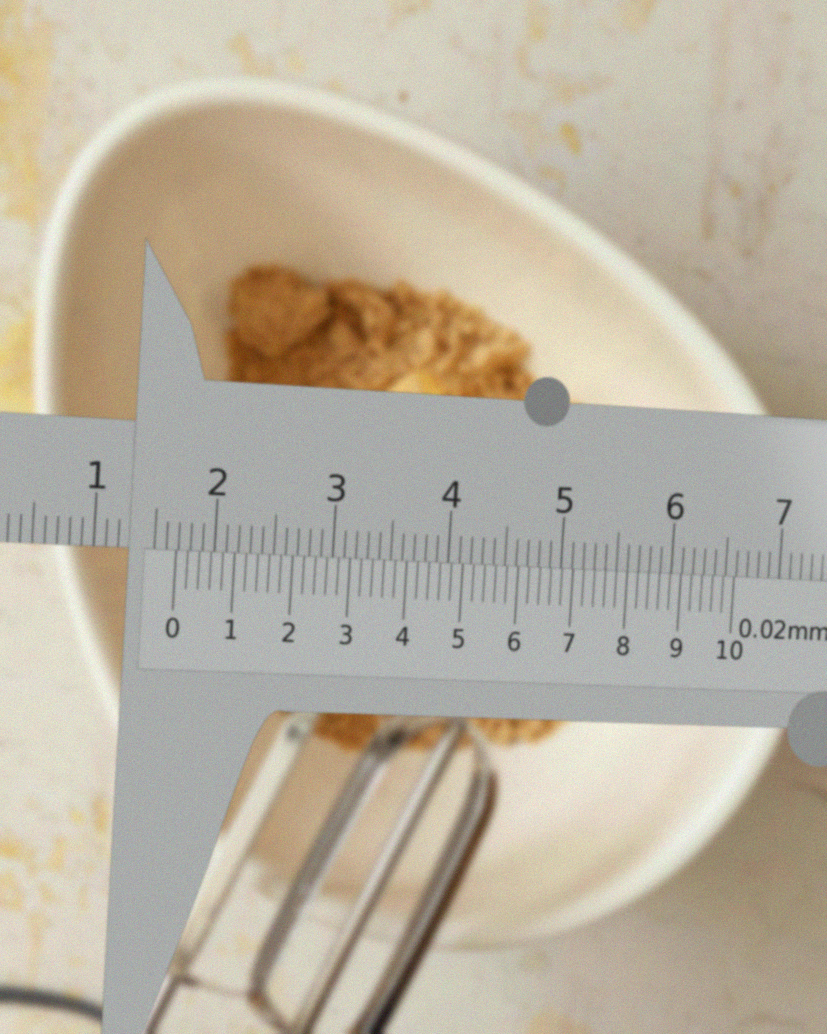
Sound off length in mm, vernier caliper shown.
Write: 16.8 mm
